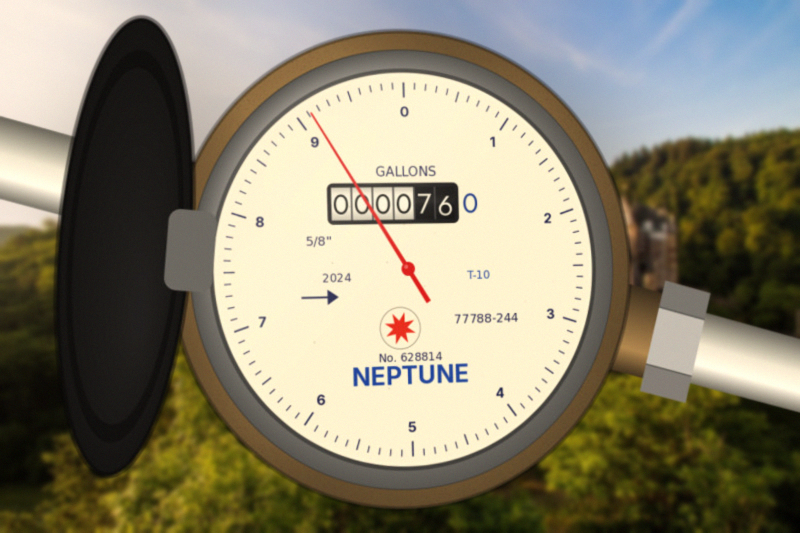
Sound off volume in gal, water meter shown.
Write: 759.1 gal
